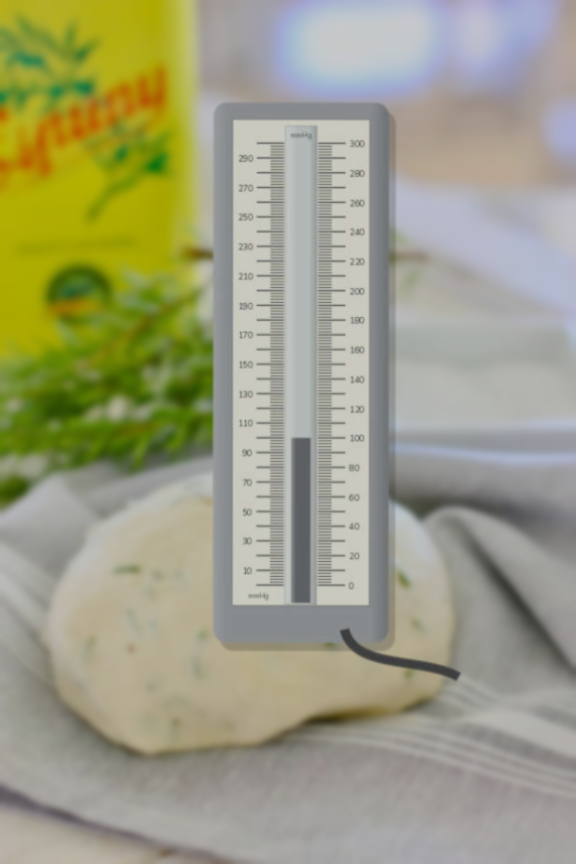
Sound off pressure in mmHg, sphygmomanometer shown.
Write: 100 mmHg
